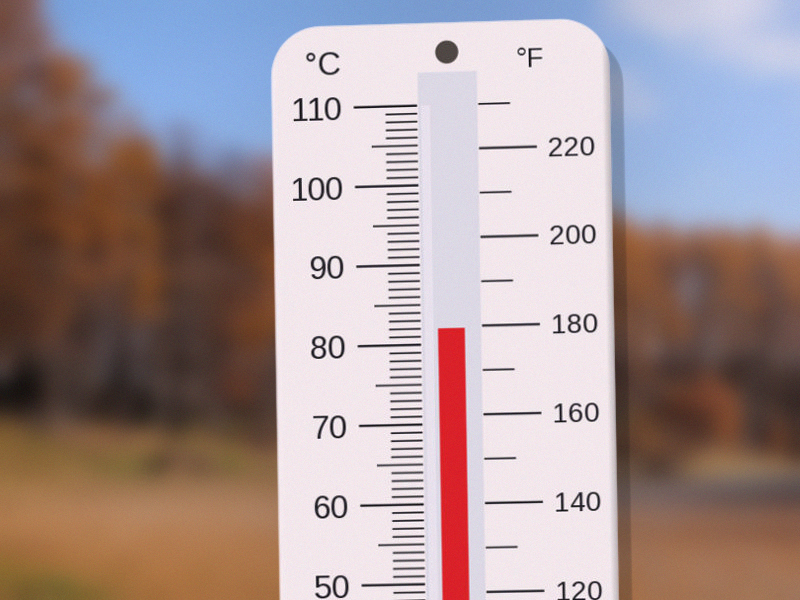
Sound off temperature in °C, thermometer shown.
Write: 82 °C
